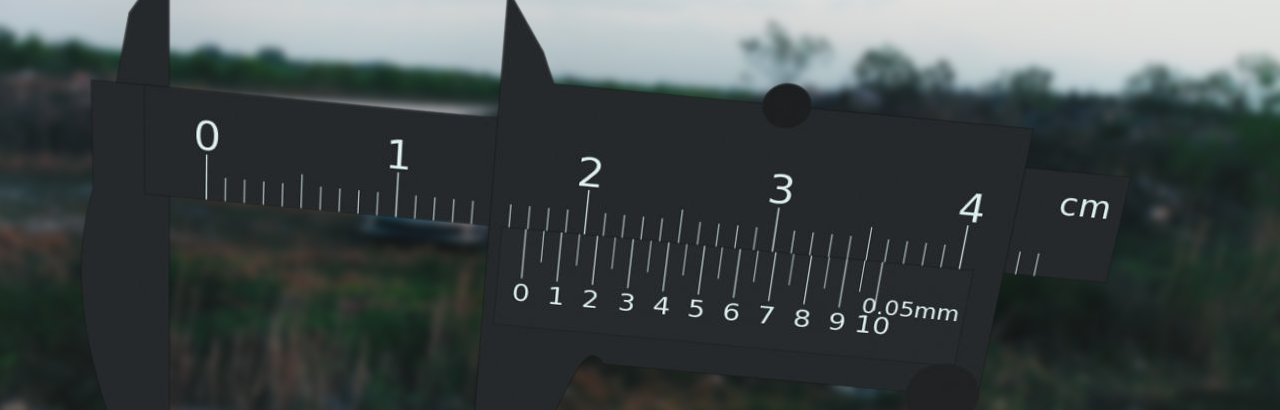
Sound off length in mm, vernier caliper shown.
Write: 16.9 mm
